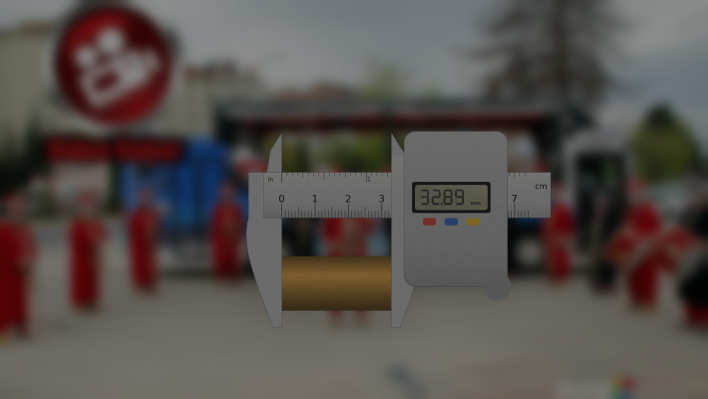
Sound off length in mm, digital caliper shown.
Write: 32.89 mm
